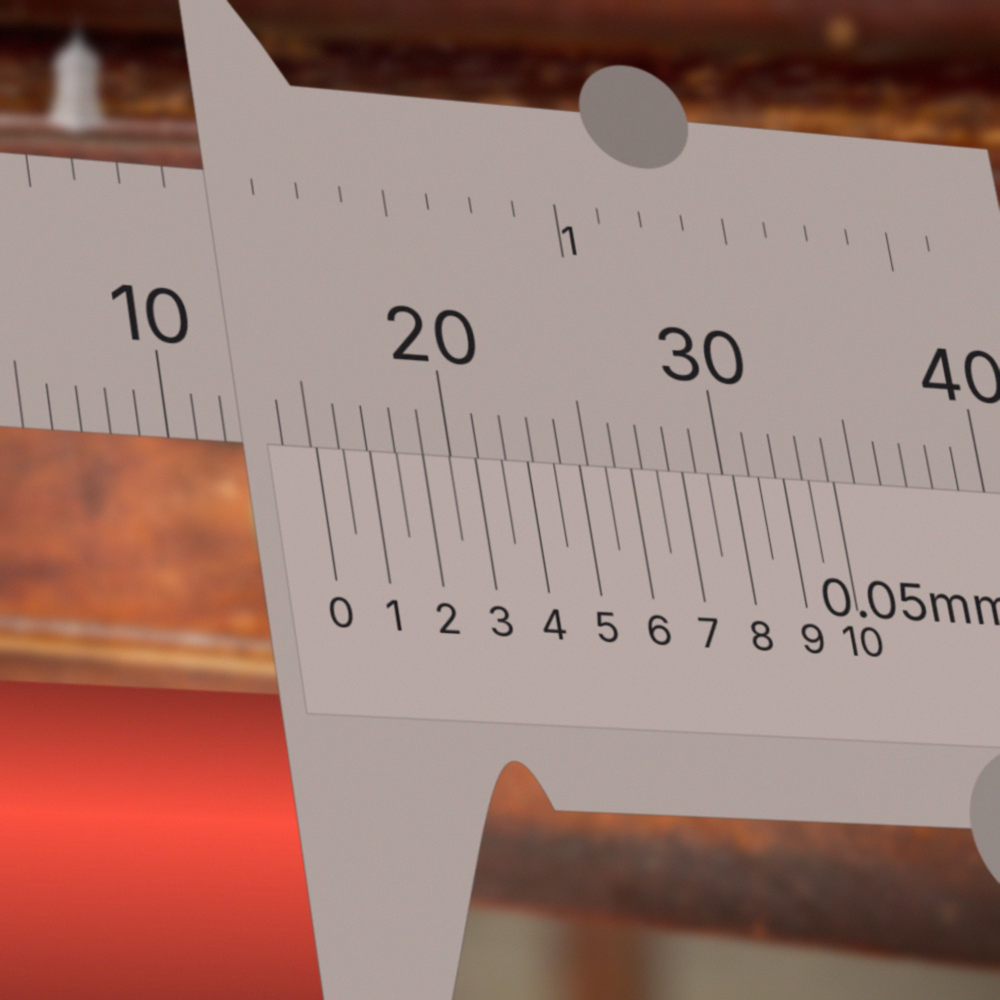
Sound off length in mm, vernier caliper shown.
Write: 15.2 mm
